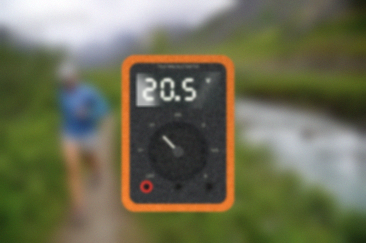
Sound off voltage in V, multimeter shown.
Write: 20.5 V
